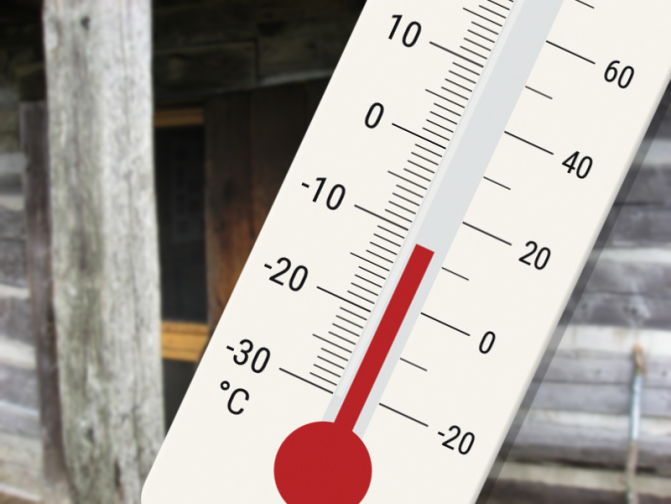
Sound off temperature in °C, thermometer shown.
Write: -11 °C
